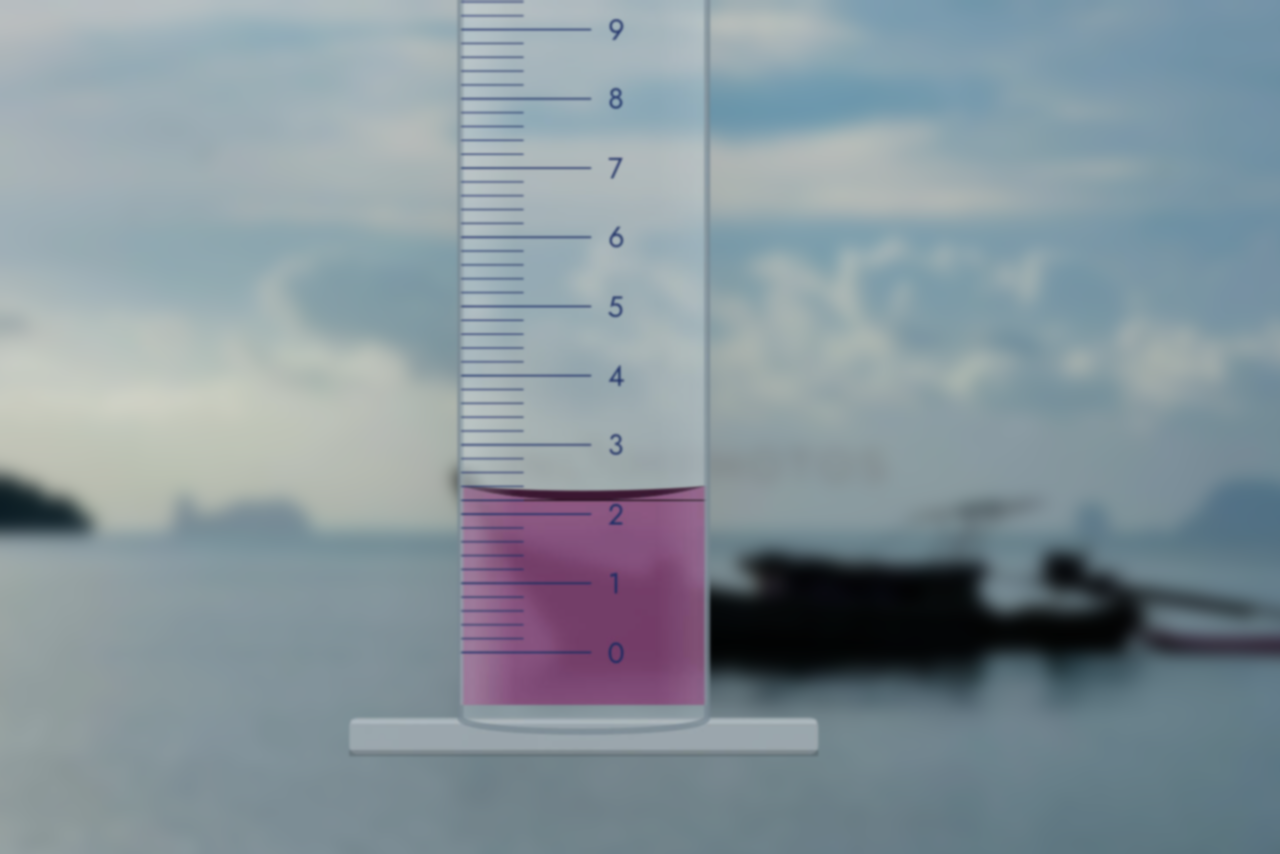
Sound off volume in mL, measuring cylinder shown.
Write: 2.2 mL
